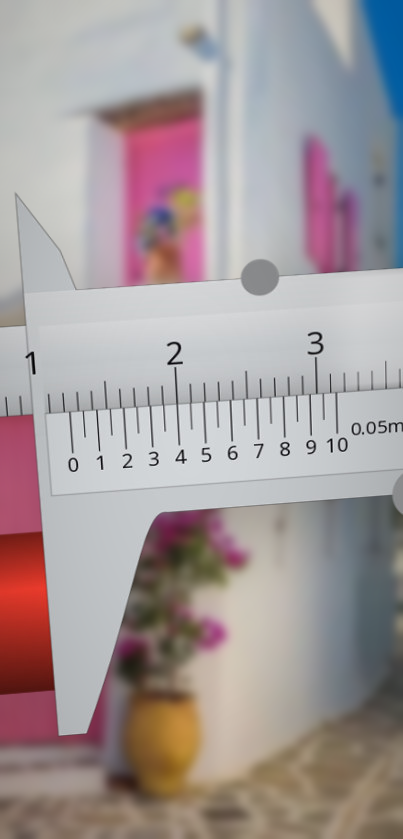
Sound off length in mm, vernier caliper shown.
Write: 12.4 mm
